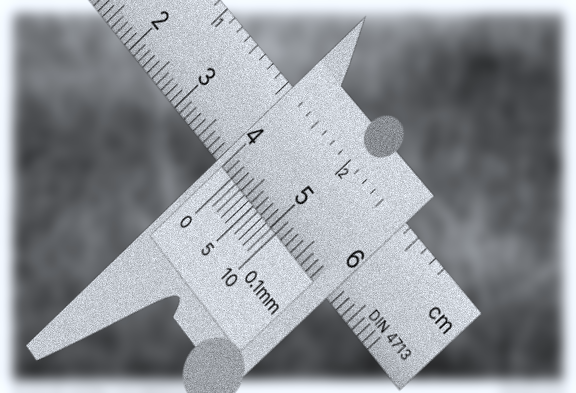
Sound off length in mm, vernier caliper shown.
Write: 42.0 mm
